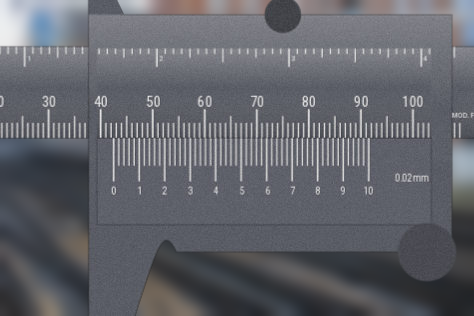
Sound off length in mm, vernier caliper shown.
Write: 42.5 mm
